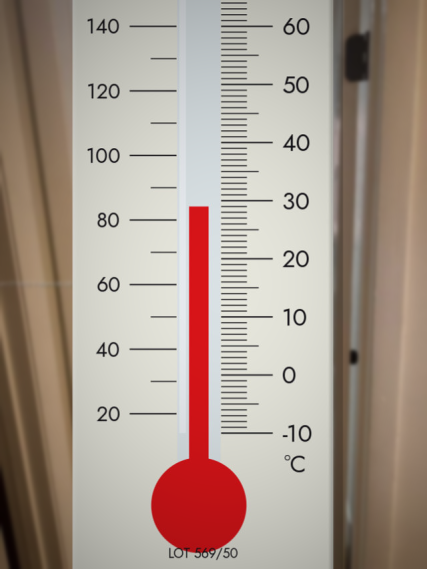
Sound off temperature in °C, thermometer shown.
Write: 29 °C
